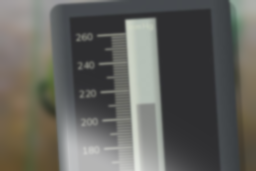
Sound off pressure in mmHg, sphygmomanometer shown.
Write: 210 mmHg
